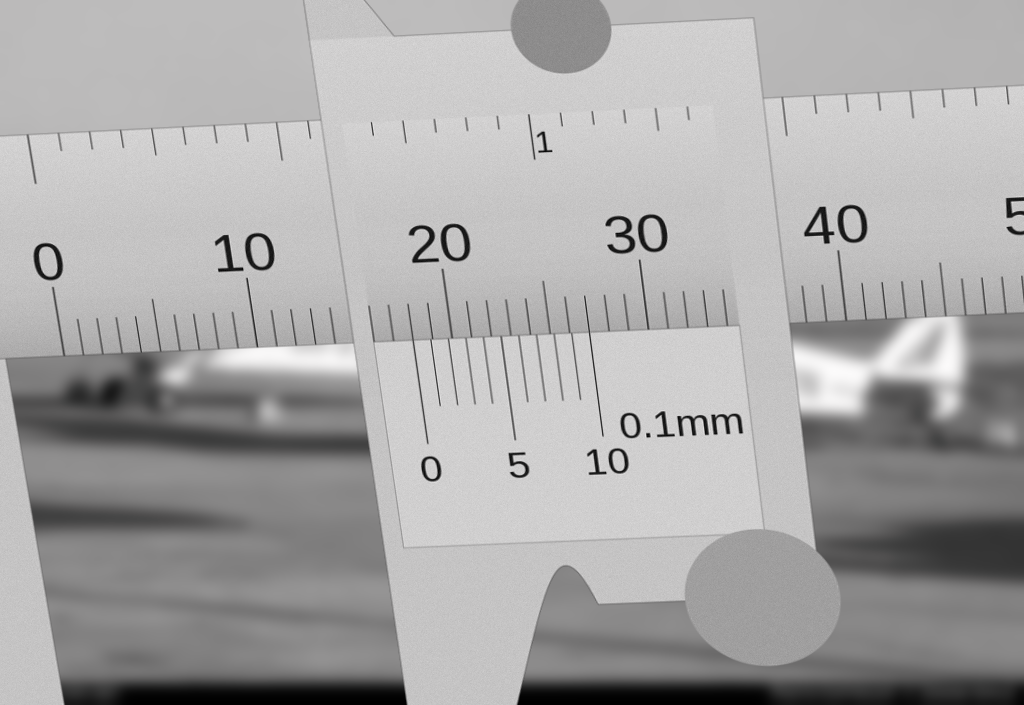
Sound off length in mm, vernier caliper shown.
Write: 18.0 mm
